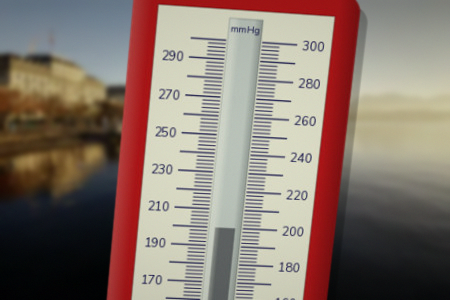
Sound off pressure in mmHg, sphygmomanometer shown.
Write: 200 mmHg
